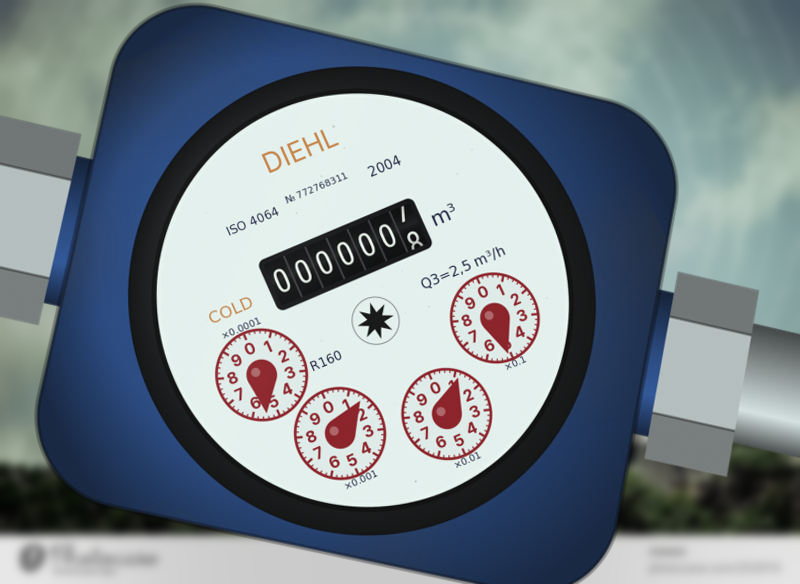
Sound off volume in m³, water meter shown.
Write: 7.5115 m³
